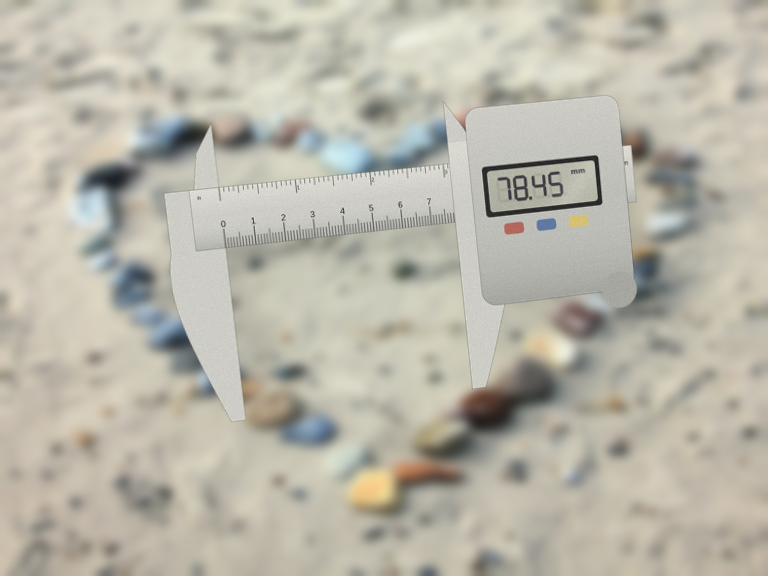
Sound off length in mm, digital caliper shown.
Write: 78.45 mm
